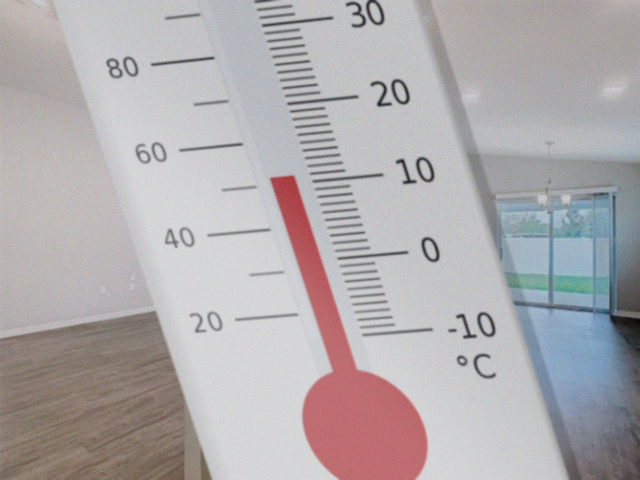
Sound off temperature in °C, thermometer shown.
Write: 11 °C
